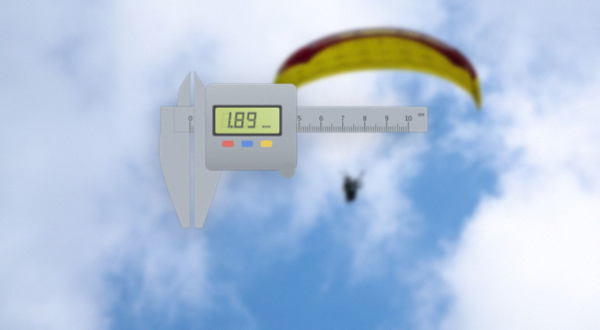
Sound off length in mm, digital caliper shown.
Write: 1.89 mm
